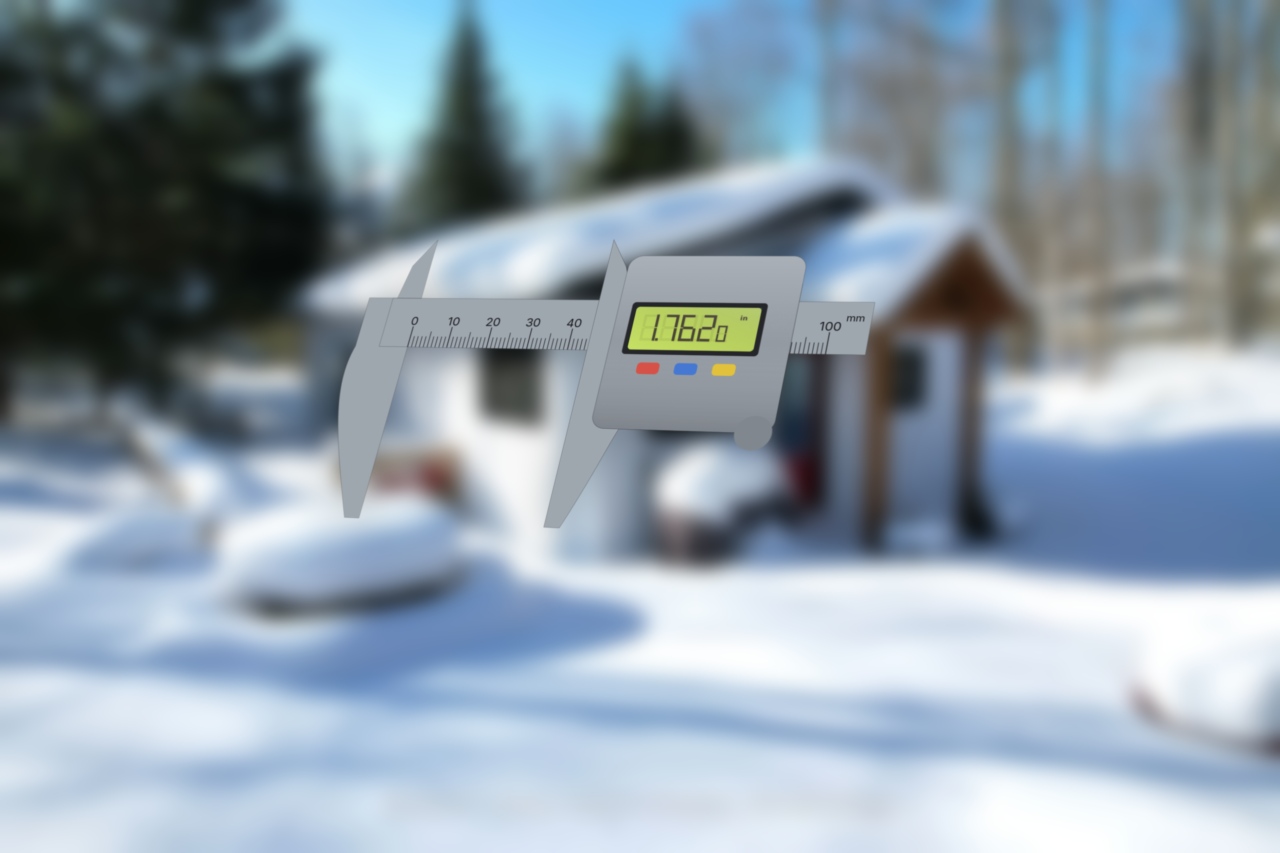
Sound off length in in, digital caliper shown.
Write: 1.7620 in
